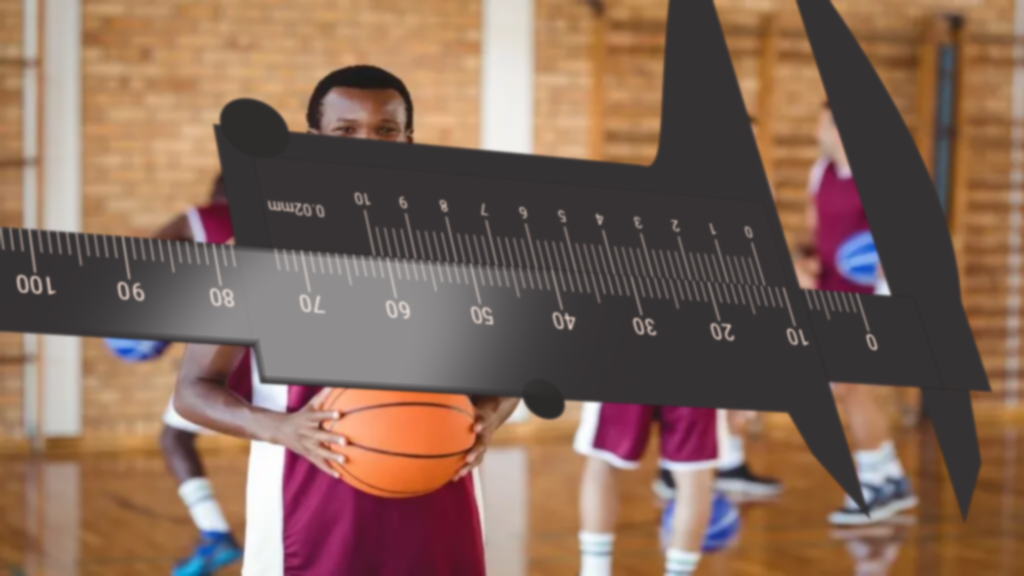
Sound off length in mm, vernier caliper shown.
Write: 12.5 mm
